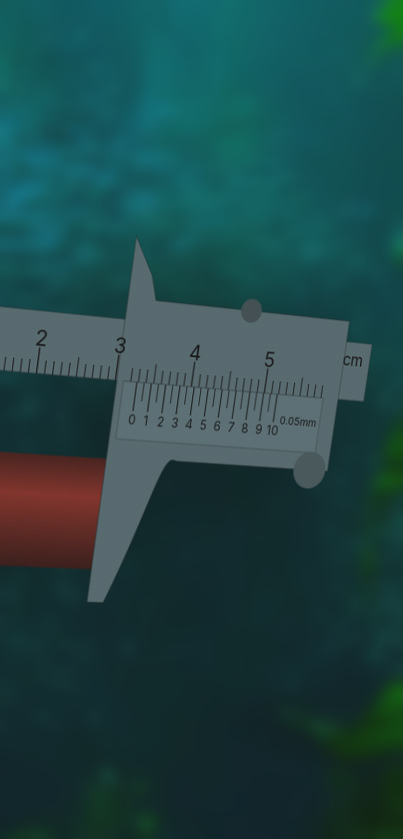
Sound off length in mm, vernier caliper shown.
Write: 32.8 mm
